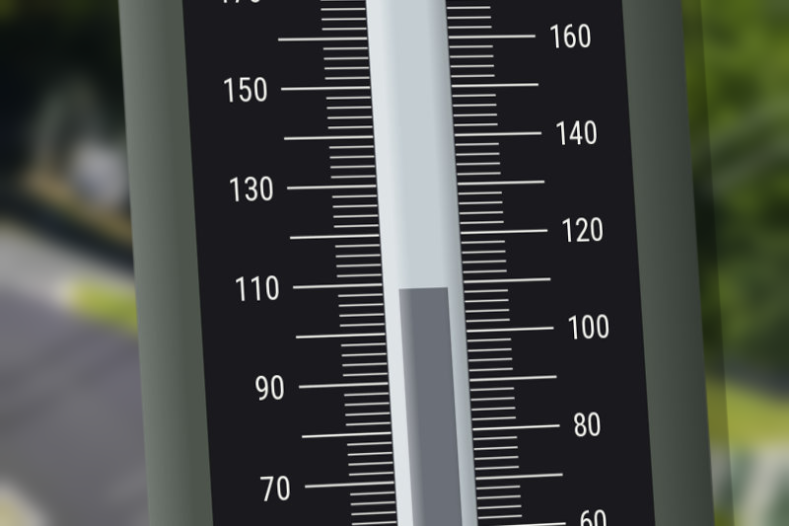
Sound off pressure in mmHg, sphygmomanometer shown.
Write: 109 mmHg
